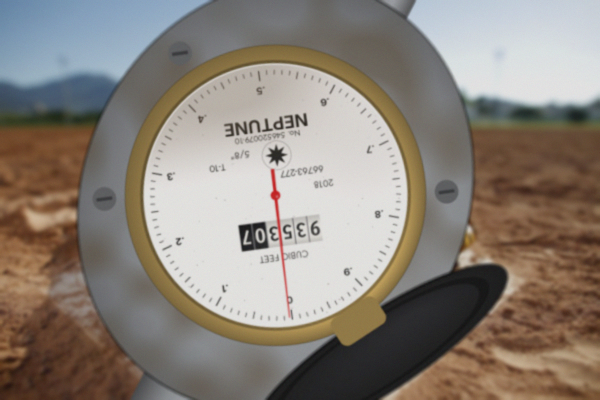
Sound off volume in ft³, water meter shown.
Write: 935307.00 ft³
